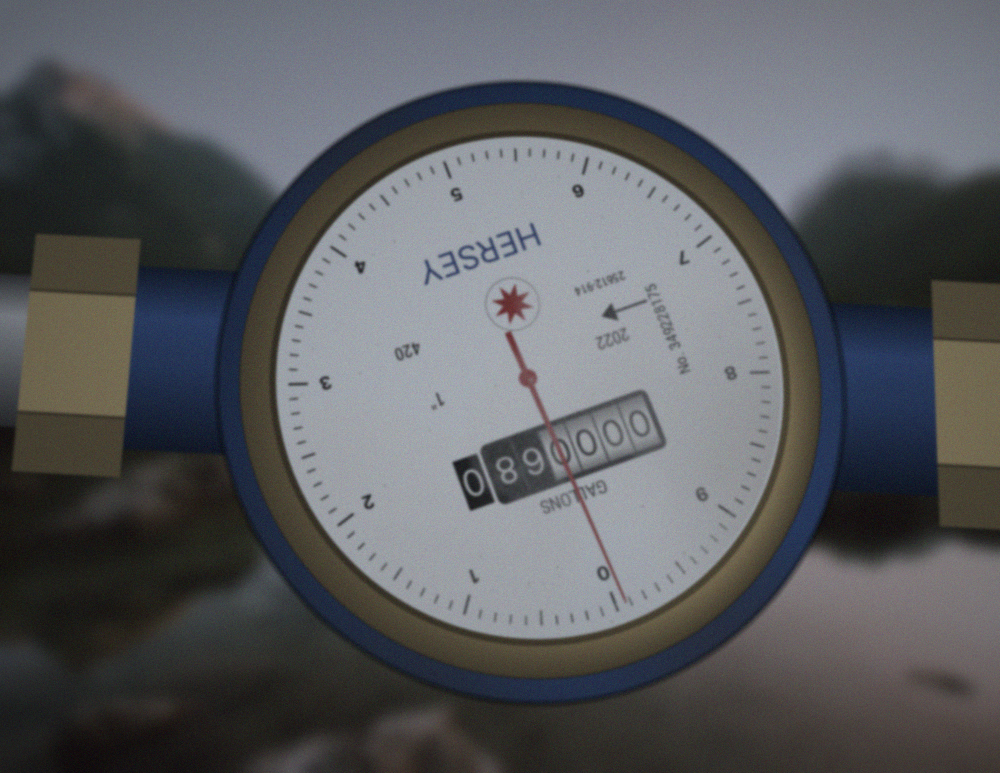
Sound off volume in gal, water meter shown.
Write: 679.9 gal
